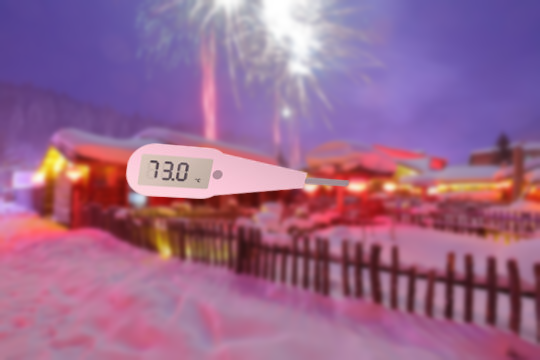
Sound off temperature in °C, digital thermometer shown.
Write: 73.0 °C
